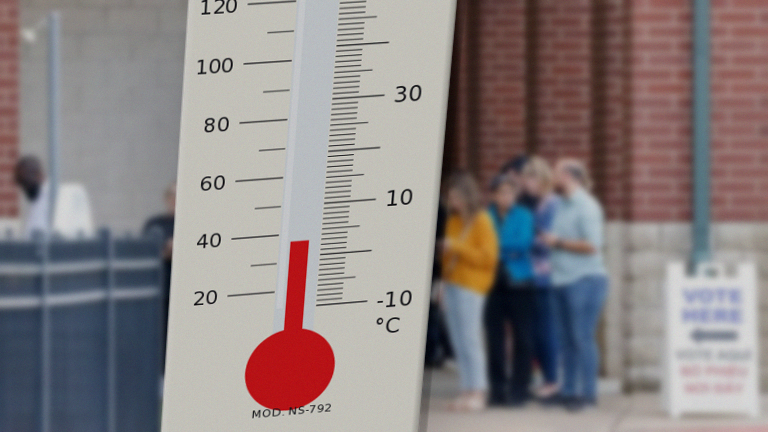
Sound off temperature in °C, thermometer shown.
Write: 3 °C
